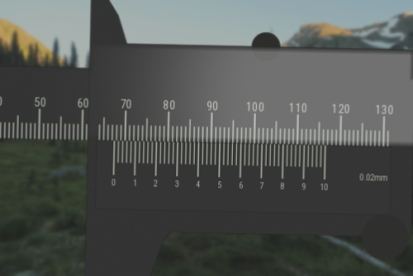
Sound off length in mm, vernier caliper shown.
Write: 67.5 mm
